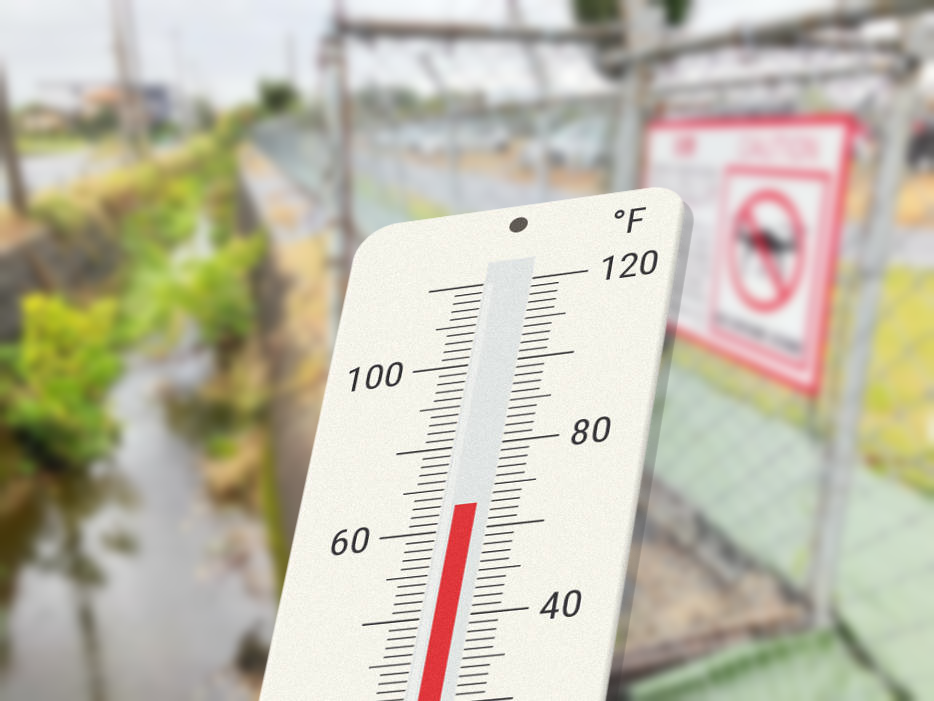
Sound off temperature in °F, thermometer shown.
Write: 66 °F
